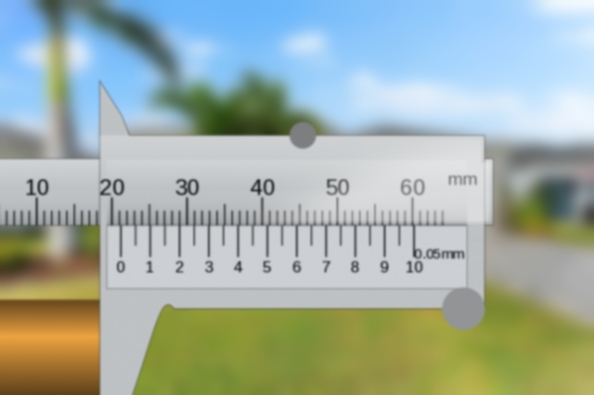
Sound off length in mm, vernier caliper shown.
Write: 21.2 mm
